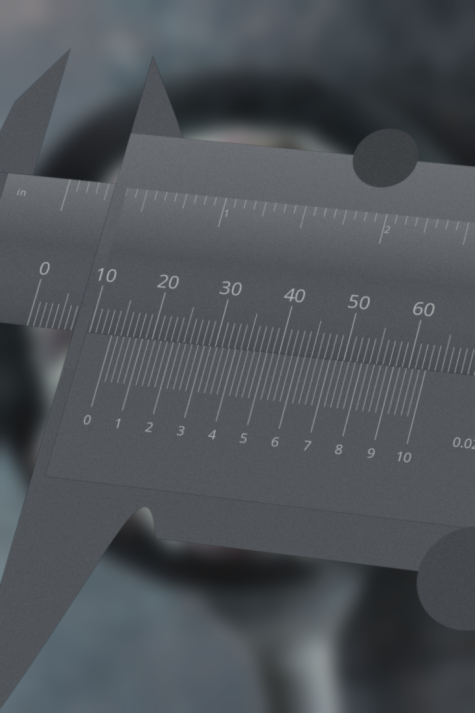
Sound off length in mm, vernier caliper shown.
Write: 13.6 mm
